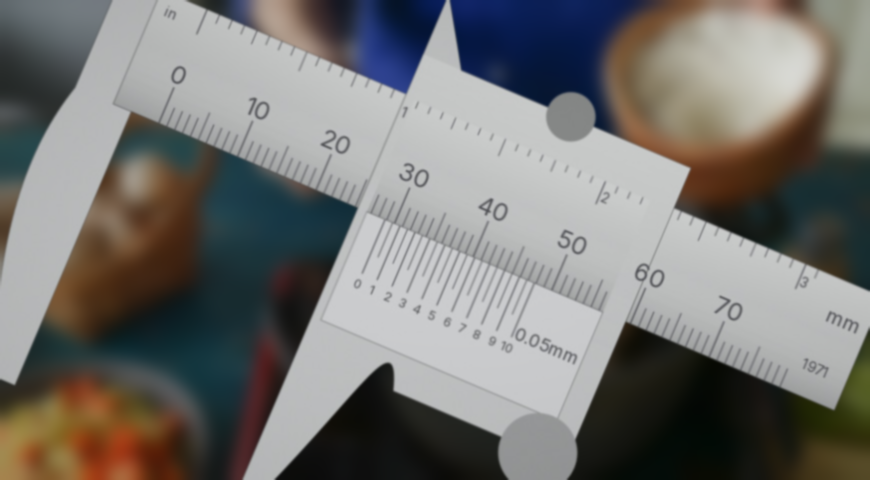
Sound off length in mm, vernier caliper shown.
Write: 28.8 mm
